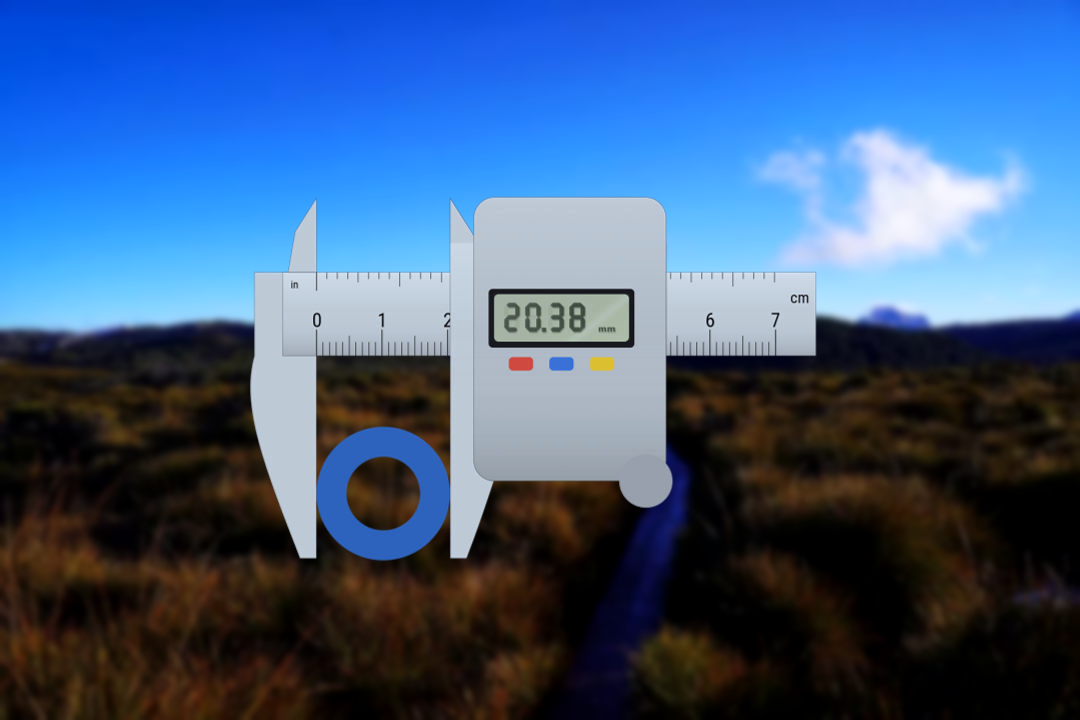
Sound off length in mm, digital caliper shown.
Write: 20.38 mm
